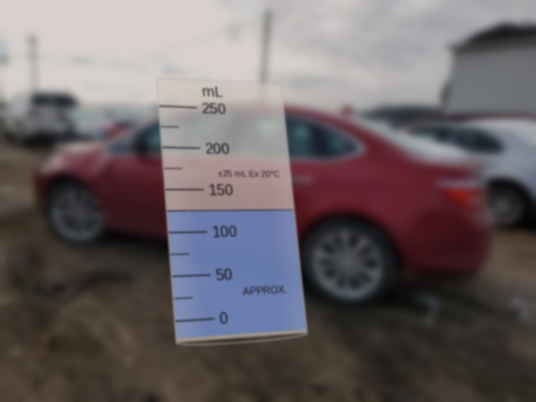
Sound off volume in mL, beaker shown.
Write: 125 mL
